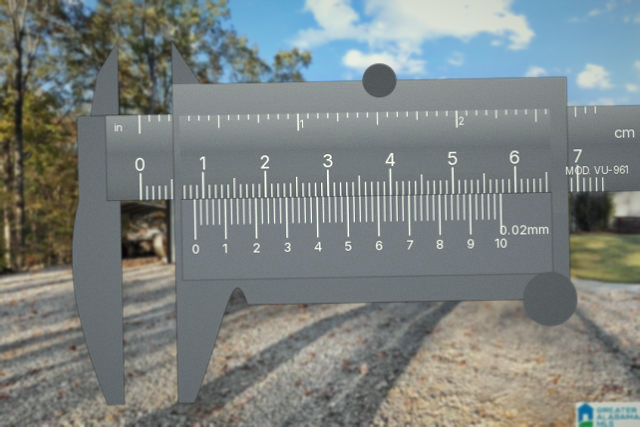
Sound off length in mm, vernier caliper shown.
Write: 8.6 mm
